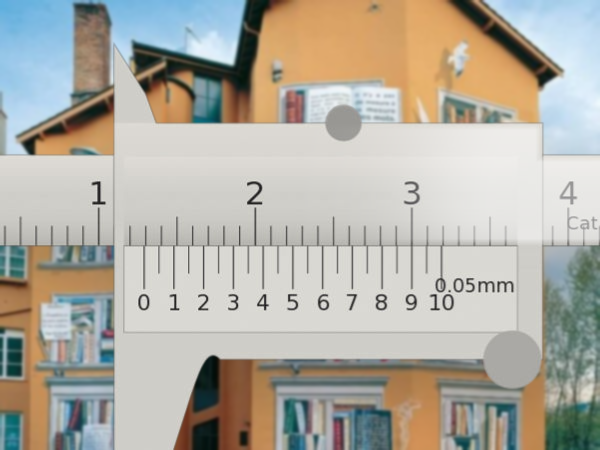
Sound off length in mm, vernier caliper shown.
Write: 12.9 mm
